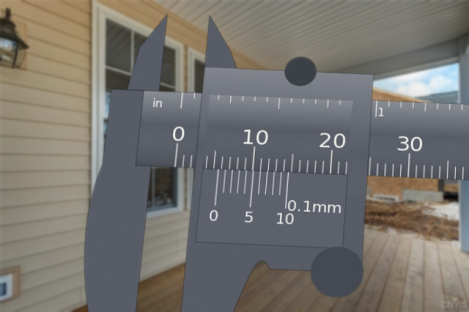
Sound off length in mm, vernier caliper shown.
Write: 5.6 mm
